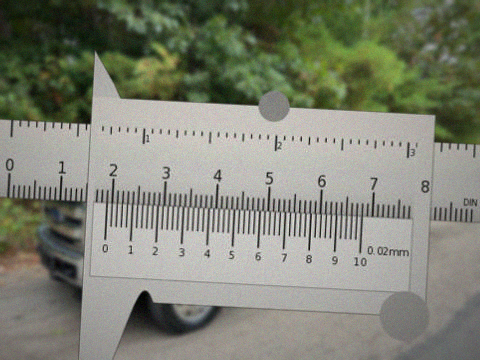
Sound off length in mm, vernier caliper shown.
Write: 19.0 mm
